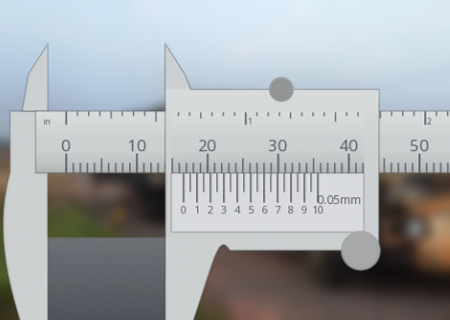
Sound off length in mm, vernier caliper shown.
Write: 16.6 mm
